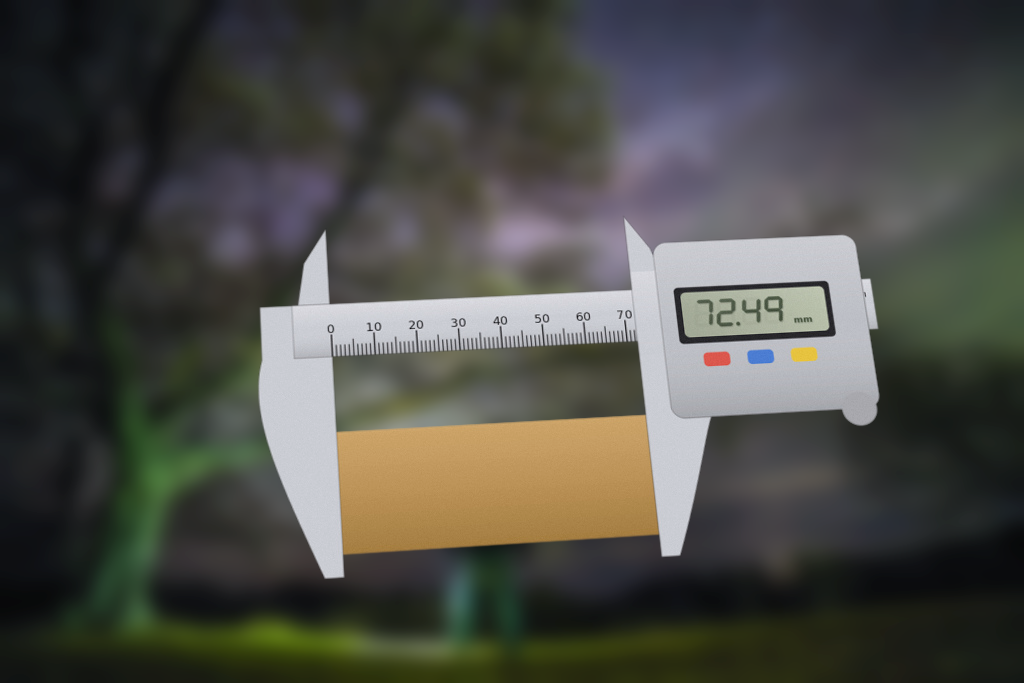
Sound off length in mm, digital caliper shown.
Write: 72.49 mm
